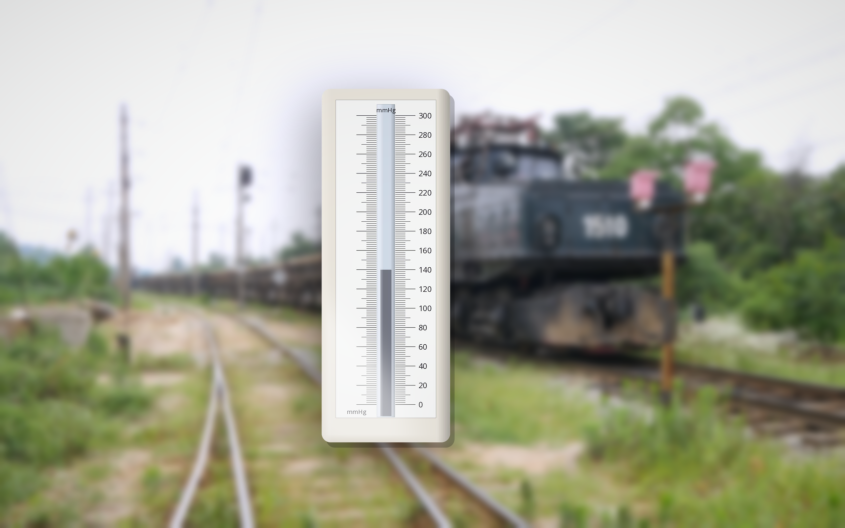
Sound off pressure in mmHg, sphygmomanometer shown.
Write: 140 mmHg
